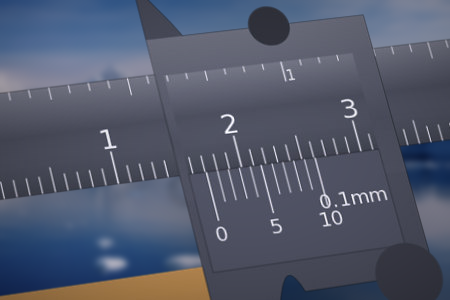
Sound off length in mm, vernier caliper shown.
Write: 17.1 mm
